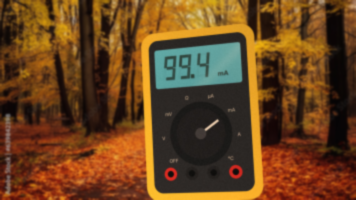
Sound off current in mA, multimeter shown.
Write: 99.4 mA
